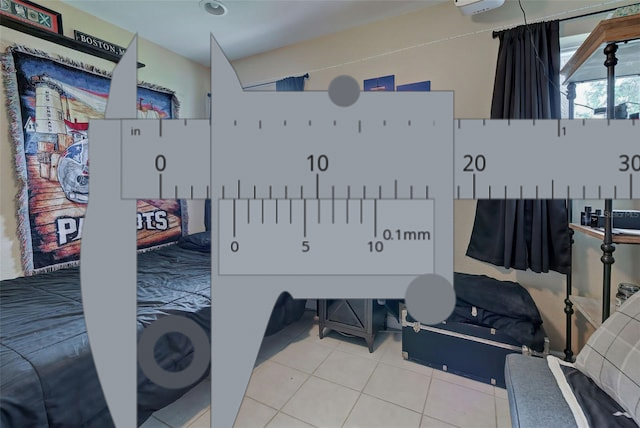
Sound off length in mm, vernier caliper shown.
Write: 4.7 mm
